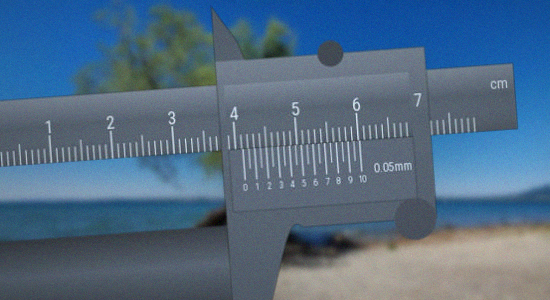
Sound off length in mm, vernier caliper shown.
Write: 41.2 mm
